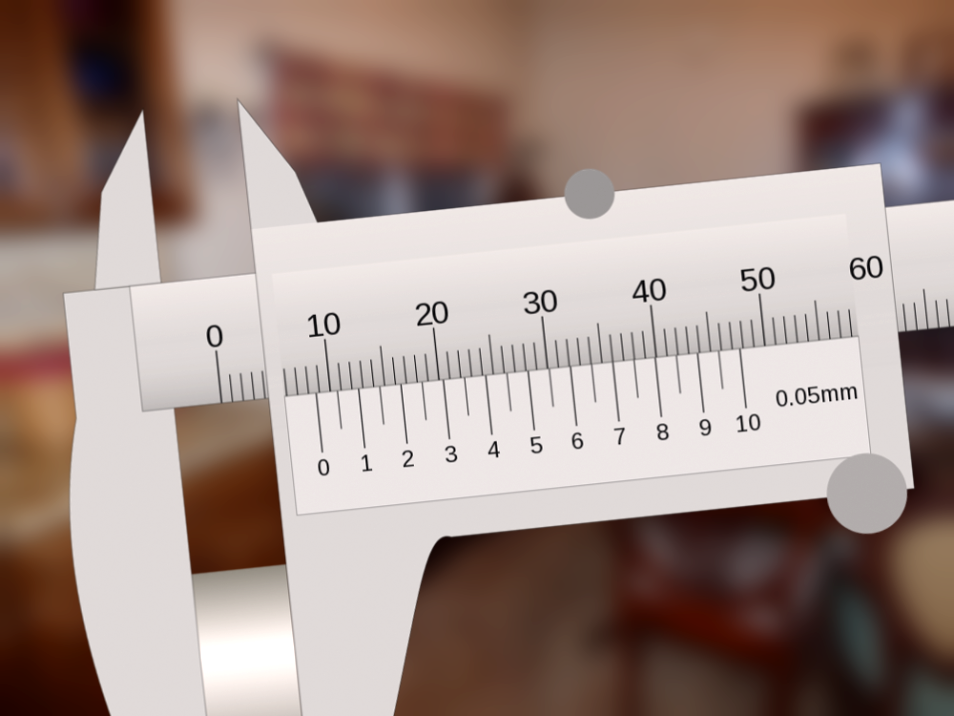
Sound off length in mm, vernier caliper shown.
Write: 8.7 mm
